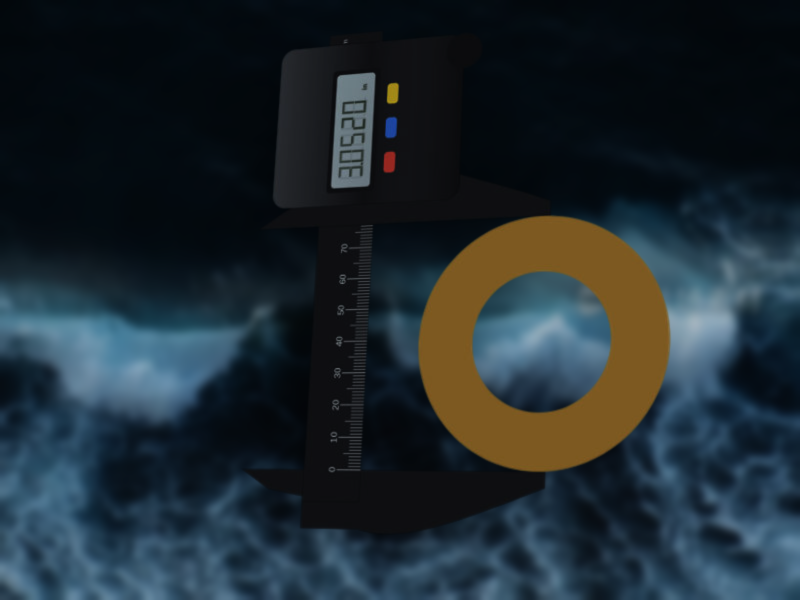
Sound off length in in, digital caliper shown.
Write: 3.0520 in
